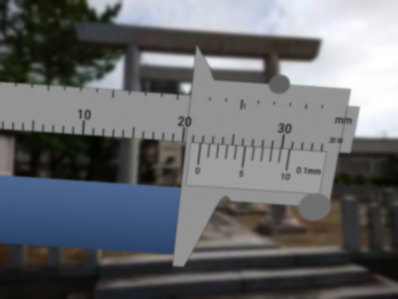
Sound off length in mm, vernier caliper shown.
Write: 21.8 mm
